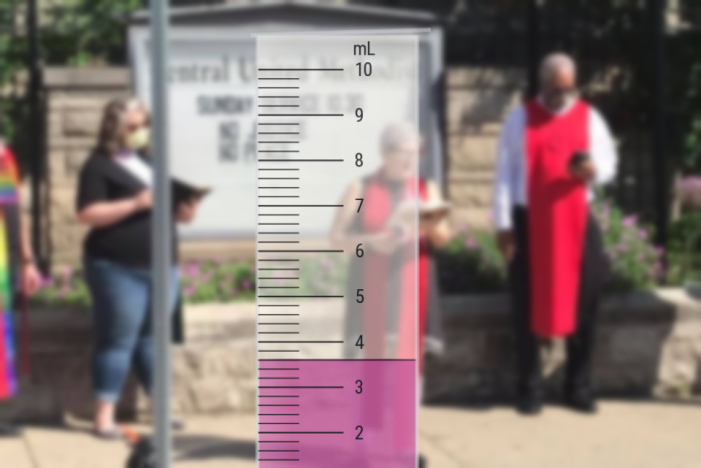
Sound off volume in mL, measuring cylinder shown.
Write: 3.6 mL
